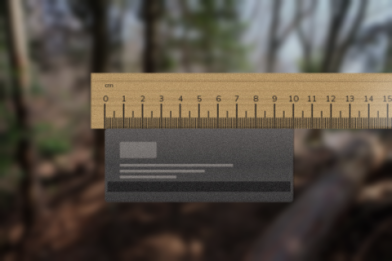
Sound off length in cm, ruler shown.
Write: 10 cm
